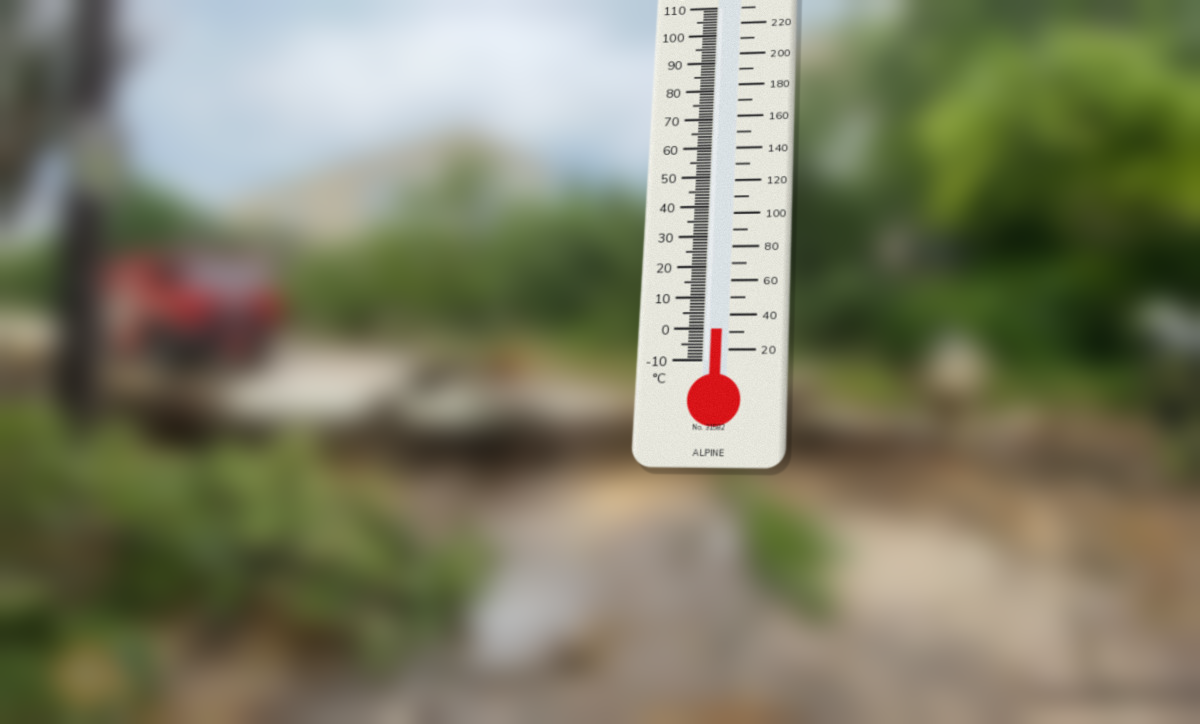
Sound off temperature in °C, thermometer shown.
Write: 0 °C
